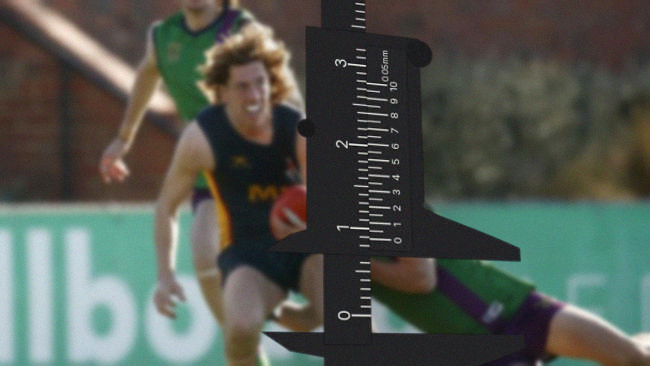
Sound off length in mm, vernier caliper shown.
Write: 8.8 mm
